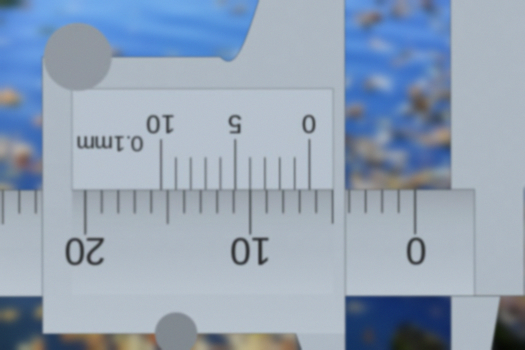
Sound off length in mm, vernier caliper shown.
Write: 6.4 mm
